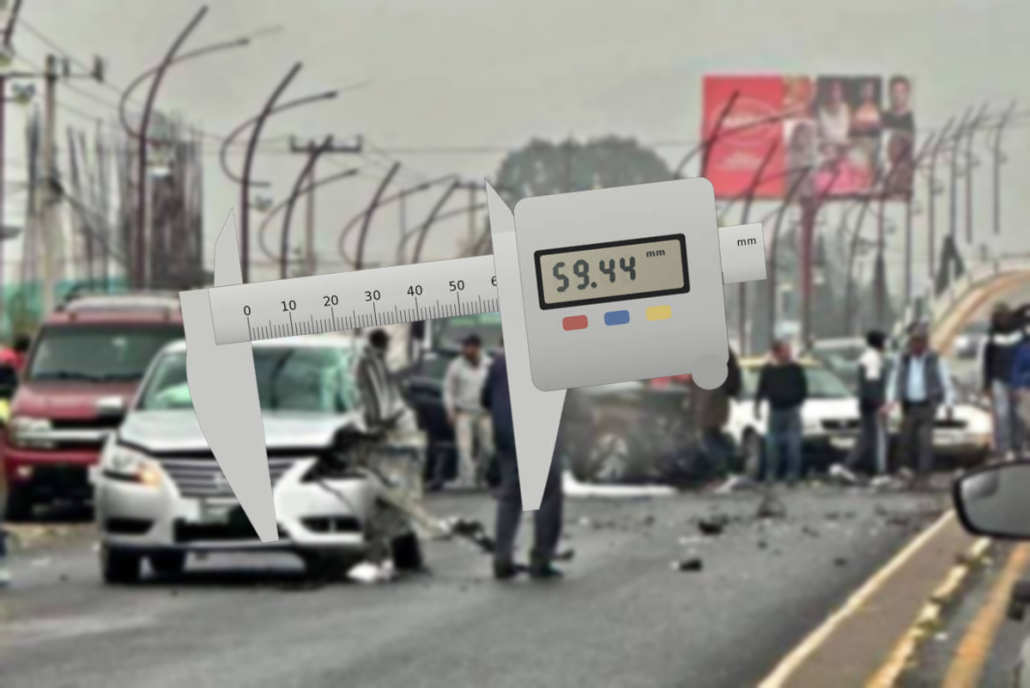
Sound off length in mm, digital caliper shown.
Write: 59.44 mm
